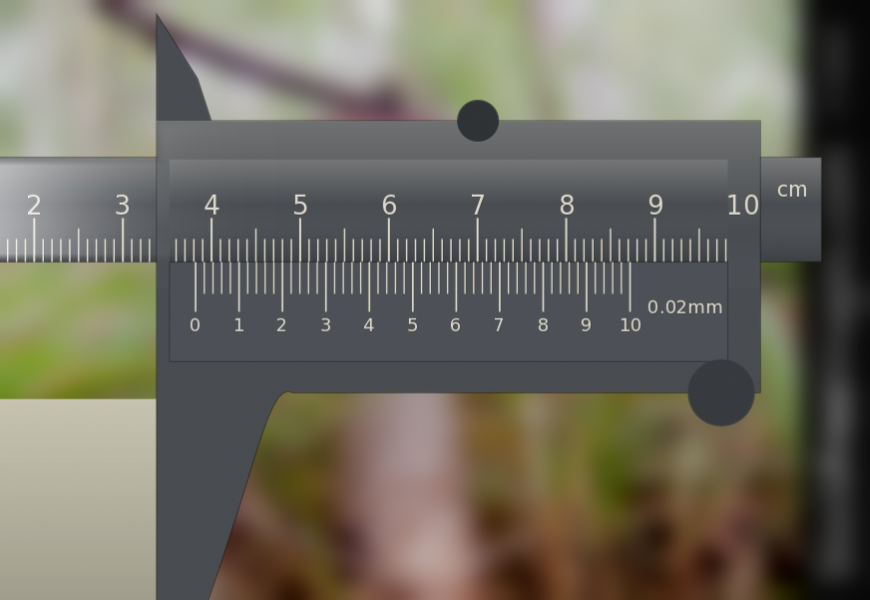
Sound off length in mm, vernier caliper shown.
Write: 38.2 mm
